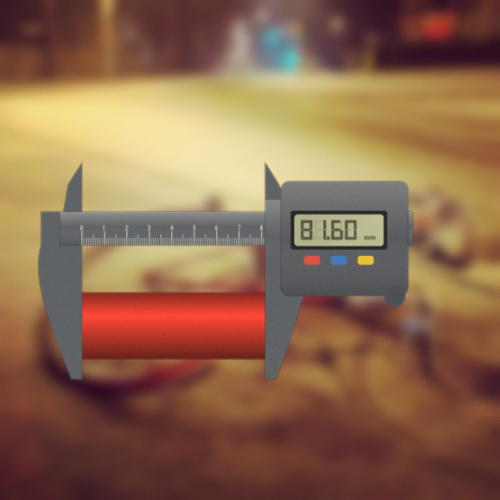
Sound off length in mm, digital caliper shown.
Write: 81.60 mm
